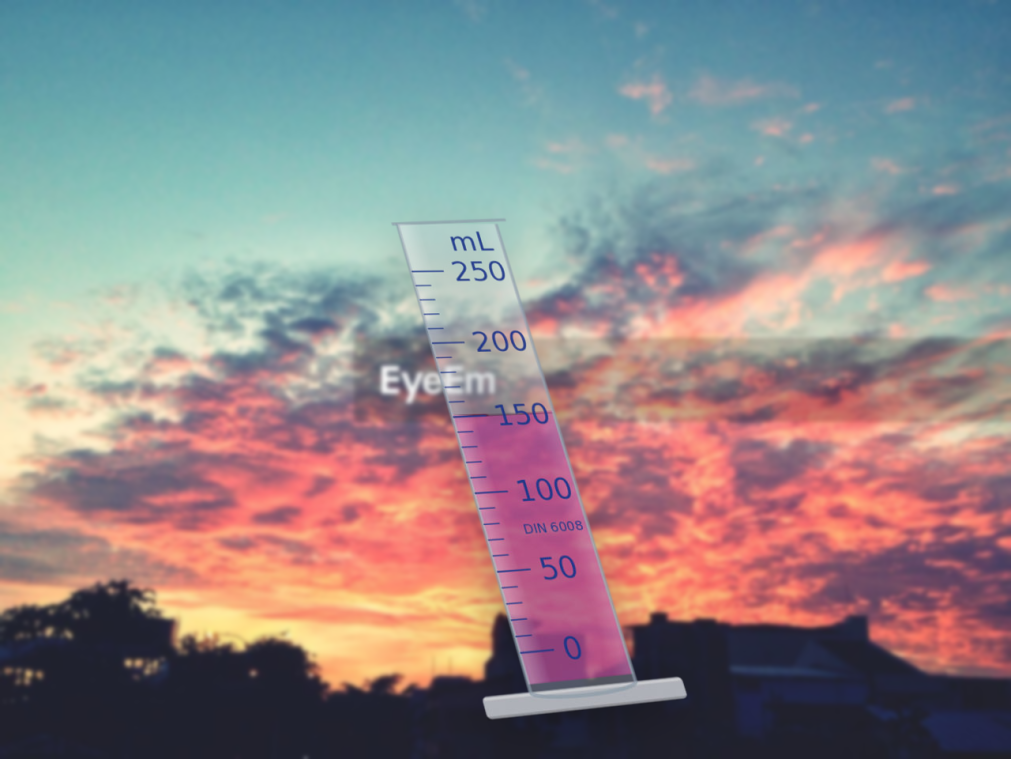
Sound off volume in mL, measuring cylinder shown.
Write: 150 mL
